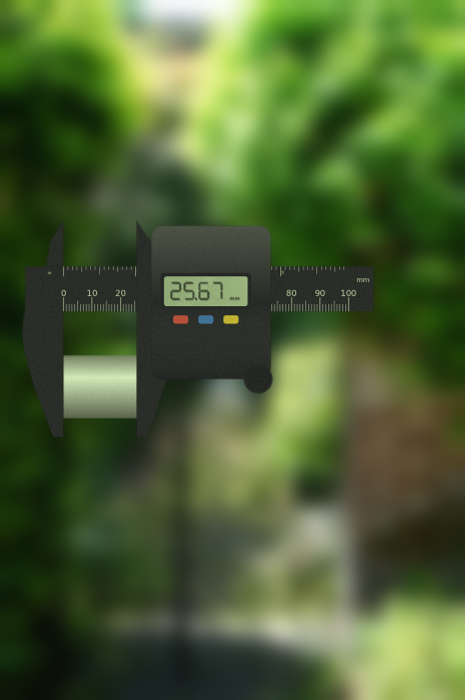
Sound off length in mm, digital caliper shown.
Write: 25.67 mm
